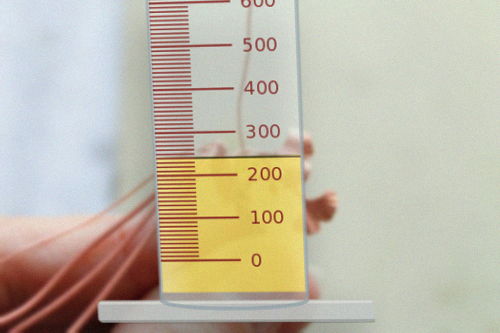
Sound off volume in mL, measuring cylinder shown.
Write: 240 mL
